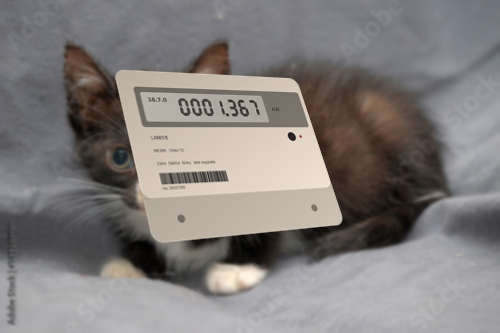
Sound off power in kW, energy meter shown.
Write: 1.367 kW
